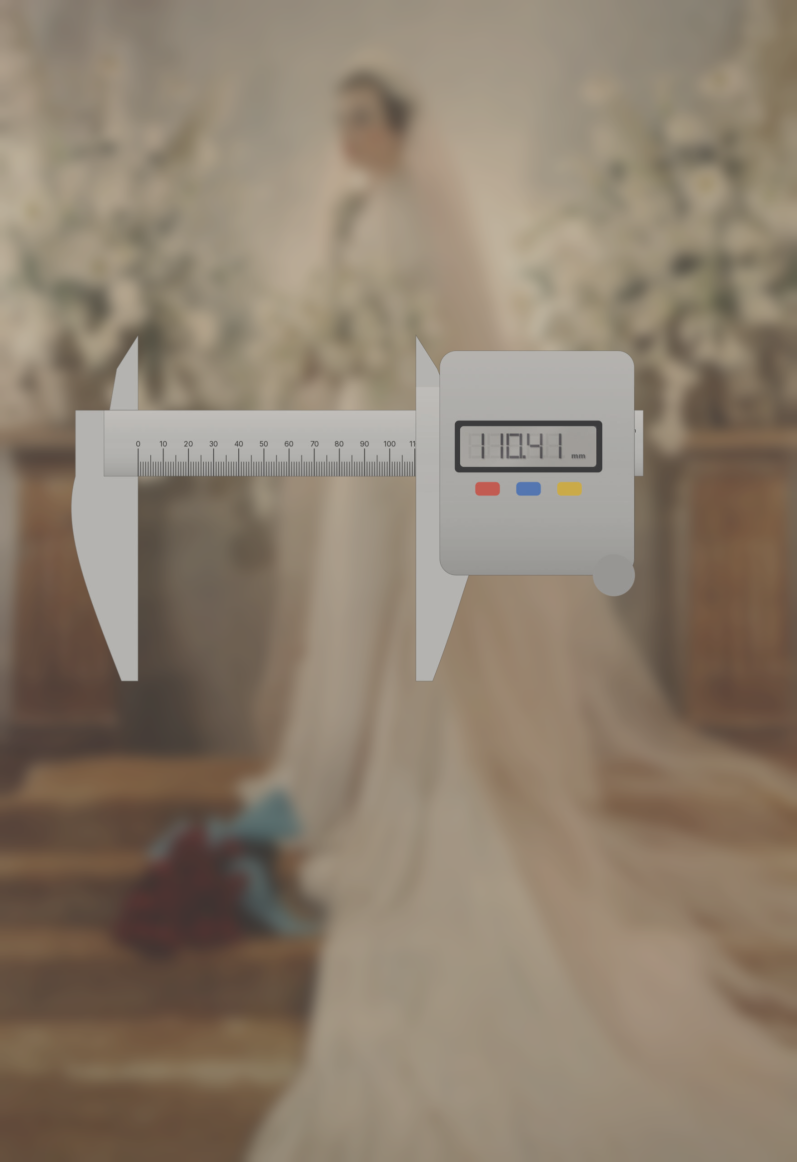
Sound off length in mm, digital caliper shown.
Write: 110.41 mm
